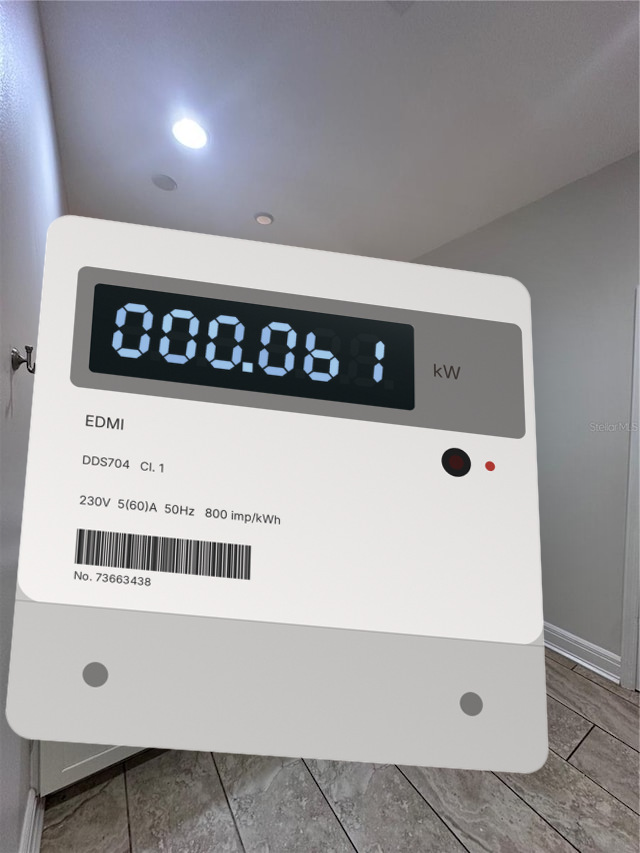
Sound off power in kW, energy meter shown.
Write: 0.061 kW
